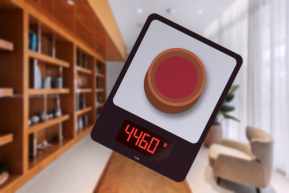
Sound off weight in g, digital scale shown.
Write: 4460 g
